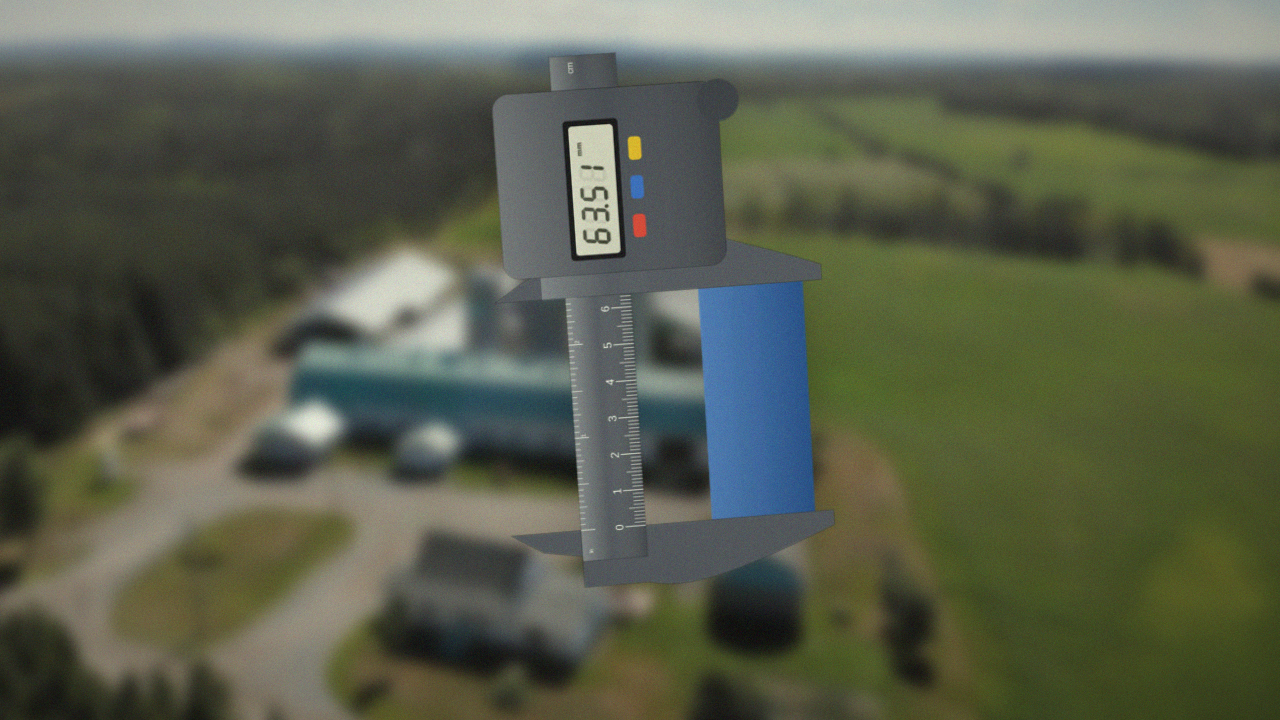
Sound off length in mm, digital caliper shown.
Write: 63.51 mm
